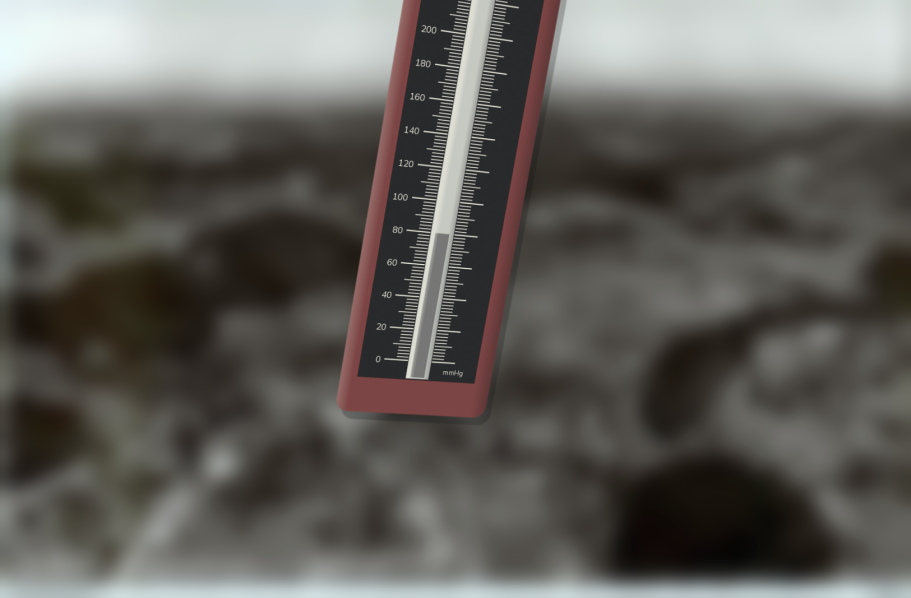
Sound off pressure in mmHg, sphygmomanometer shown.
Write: 80 mmHg
